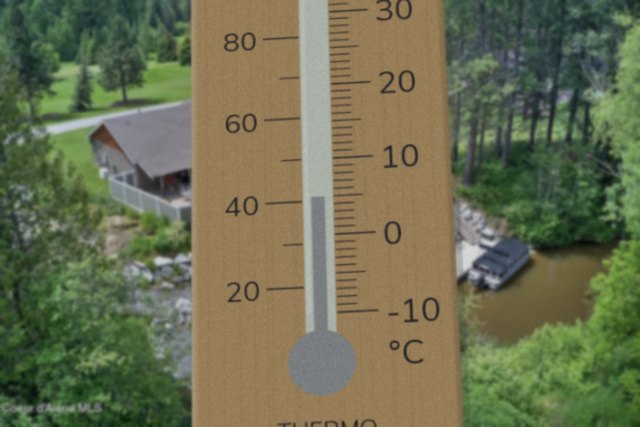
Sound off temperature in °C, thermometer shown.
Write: 5 °C
